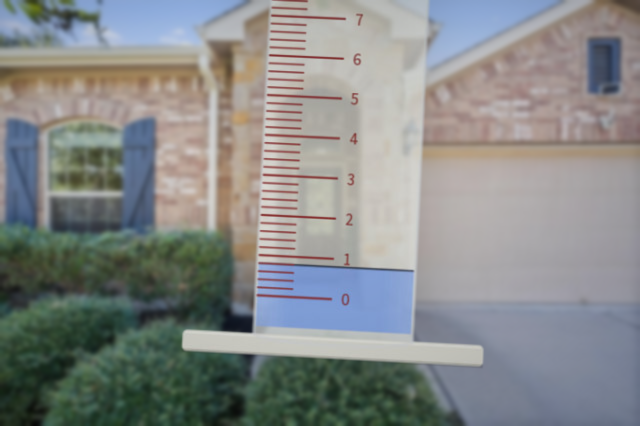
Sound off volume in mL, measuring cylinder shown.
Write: 0.8 mL
